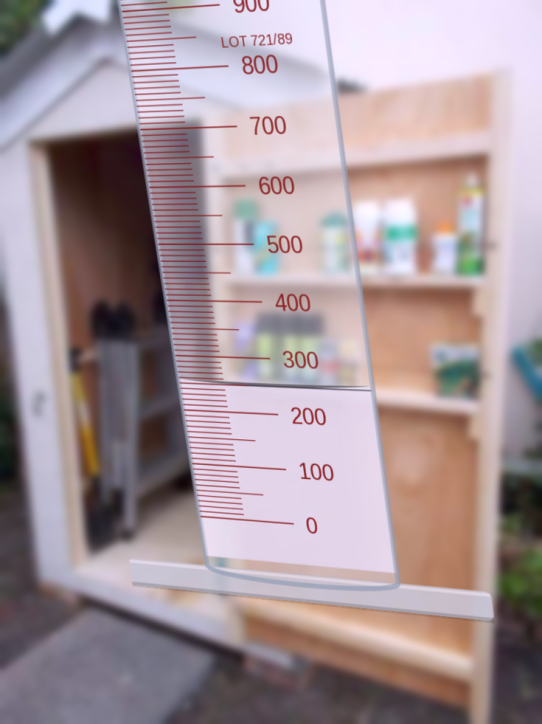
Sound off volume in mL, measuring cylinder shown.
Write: 250 mL
